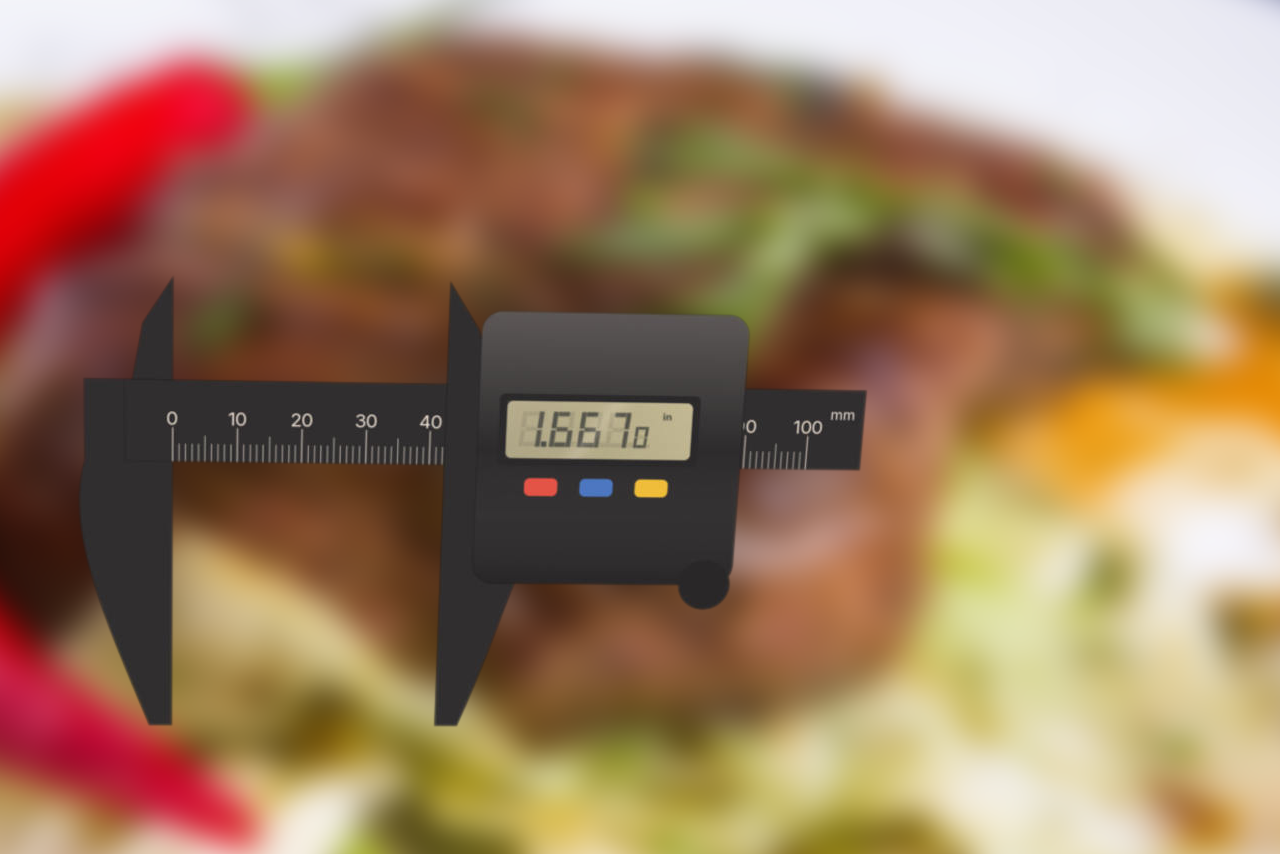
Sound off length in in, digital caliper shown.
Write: 1.6670 in
